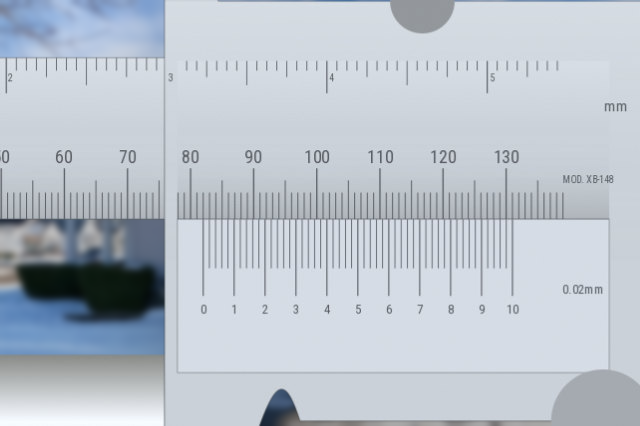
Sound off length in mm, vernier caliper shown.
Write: 82.0 mm
